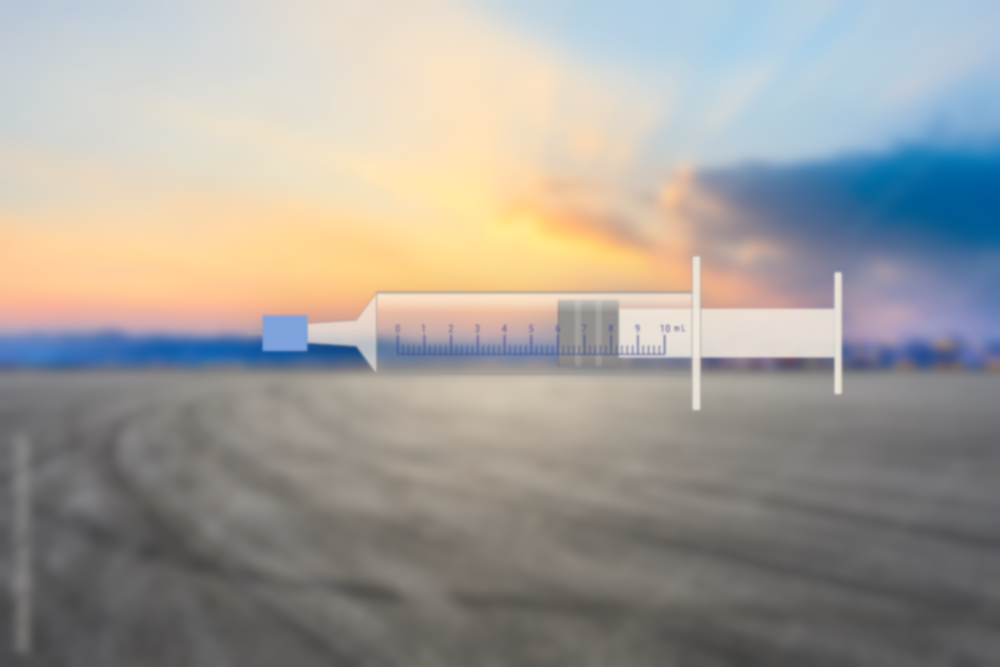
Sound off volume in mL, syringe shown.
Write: 6 mL
